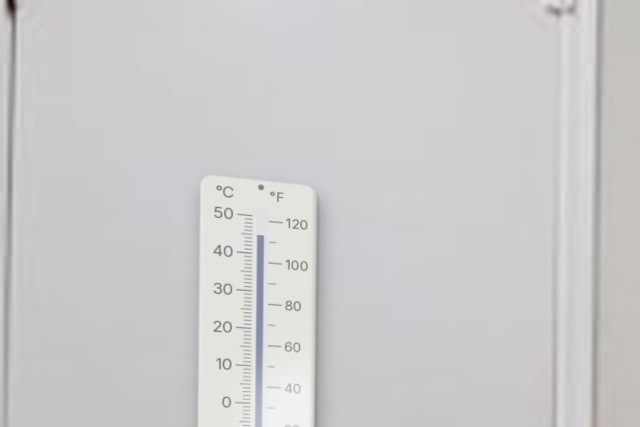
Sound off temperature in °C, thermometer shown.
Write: 45 °C
